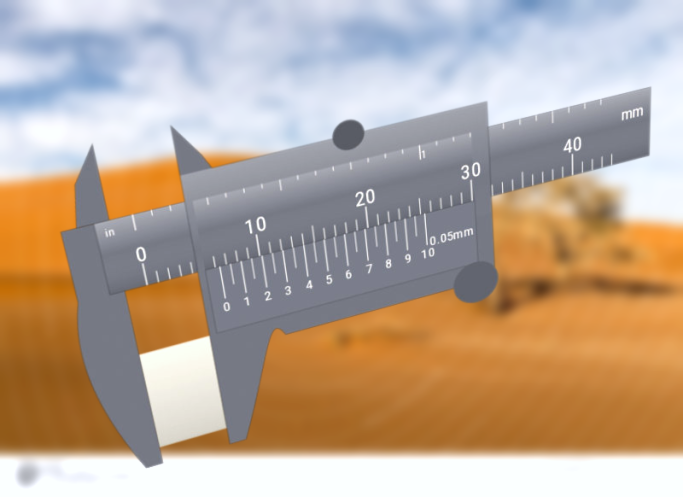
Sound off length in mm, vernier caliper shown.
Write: 6.4 mm
